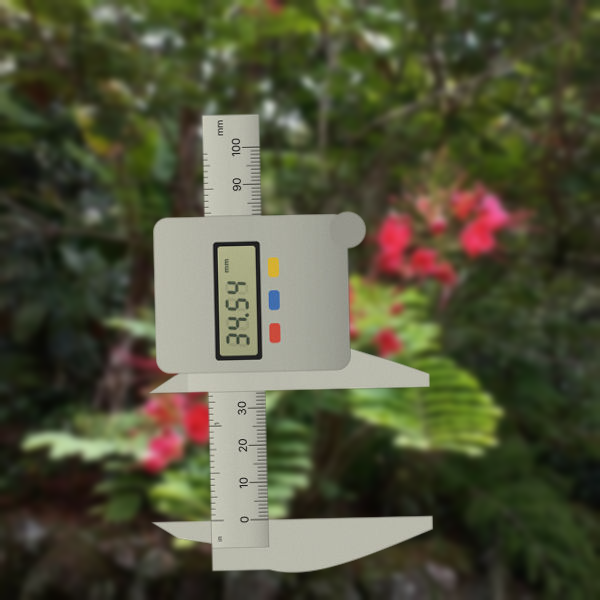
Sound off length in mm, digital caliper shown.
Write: 34.54 mm
